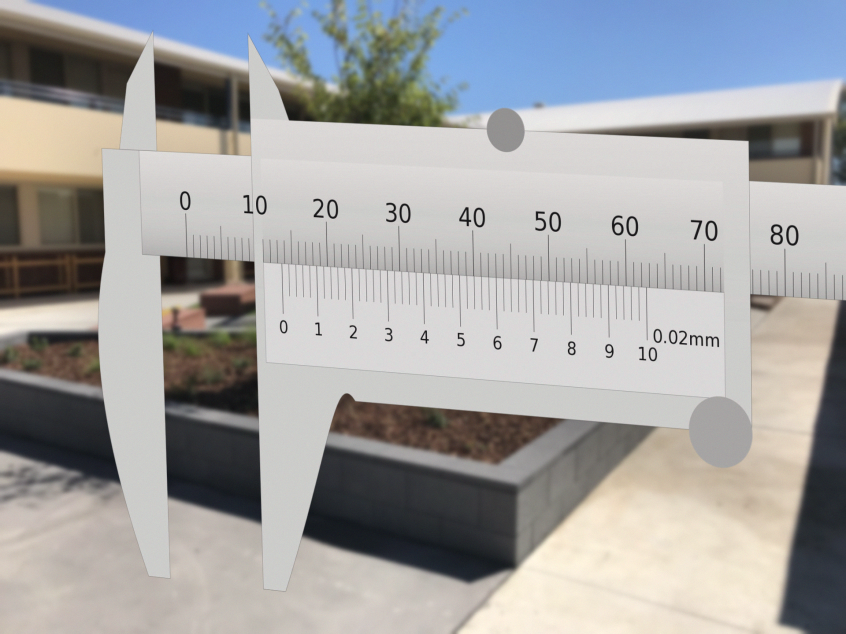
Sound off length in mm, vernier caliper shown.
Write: 13.6 mm
